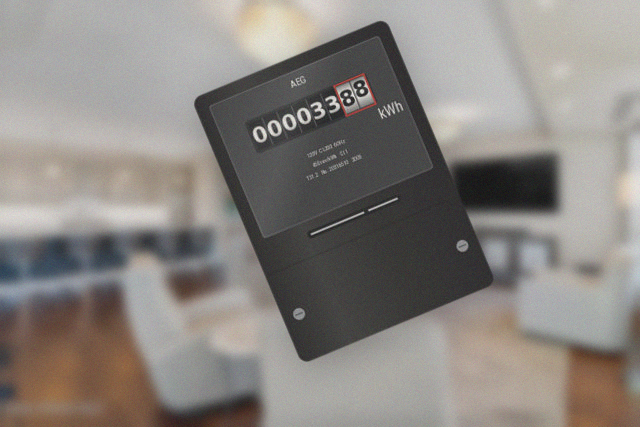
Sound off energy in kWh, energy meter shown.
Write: 33.88 kWh
